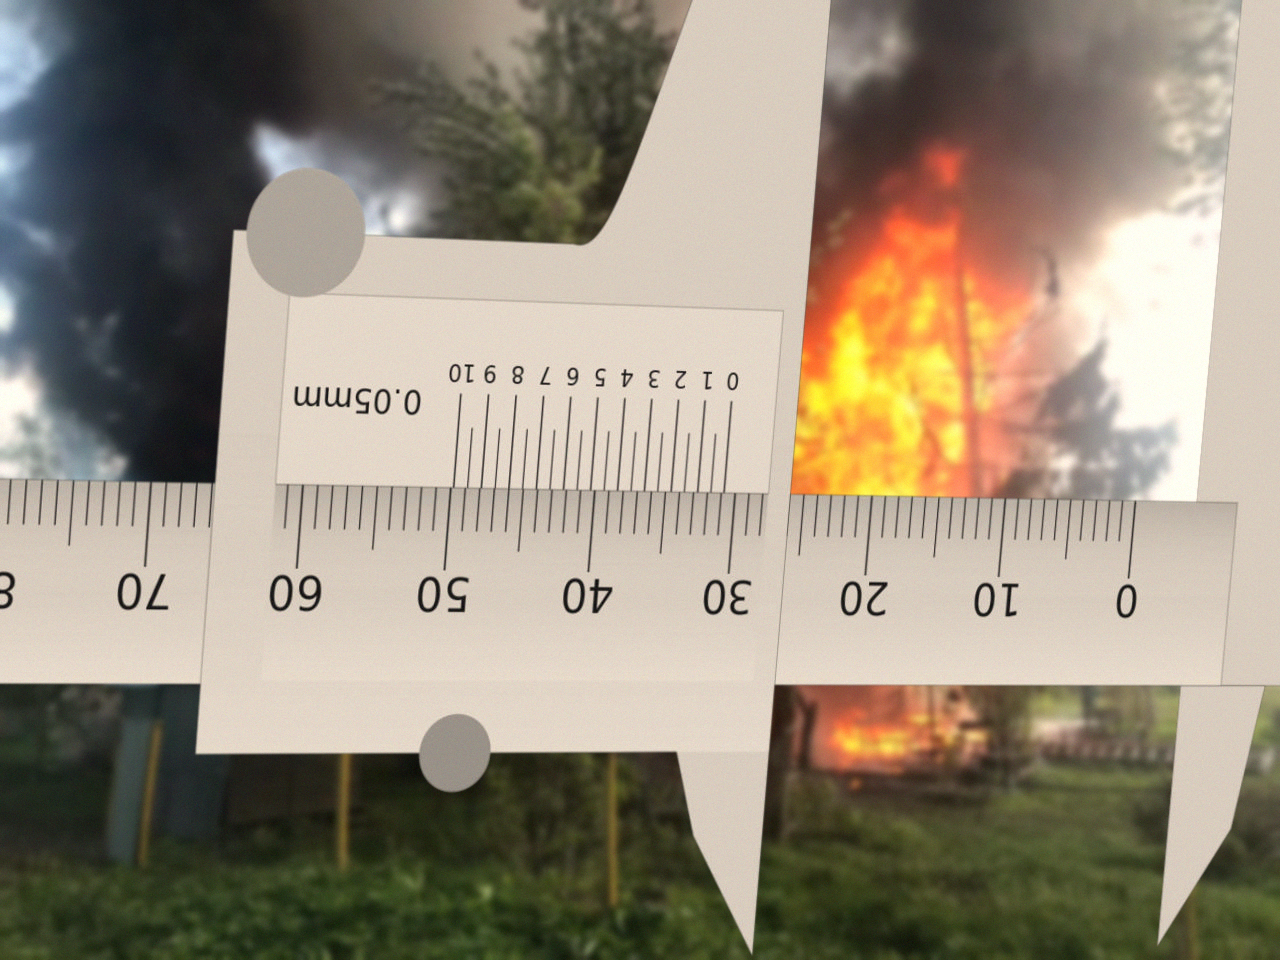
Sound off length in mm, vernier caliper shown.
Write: 30.8 mm
